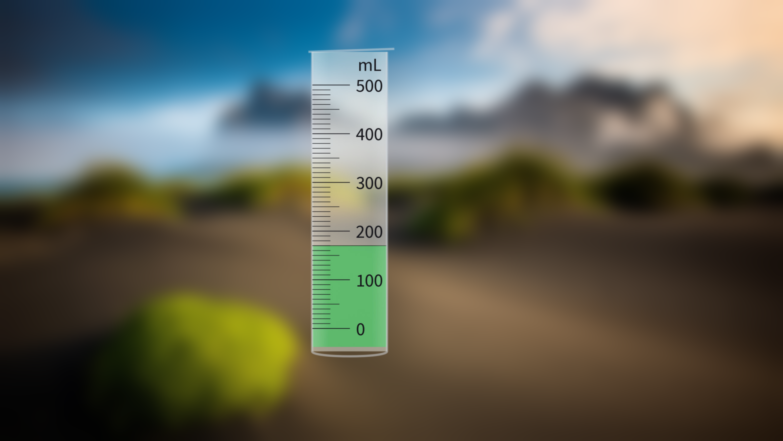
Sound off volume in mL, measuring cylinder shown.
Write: 170 mL
